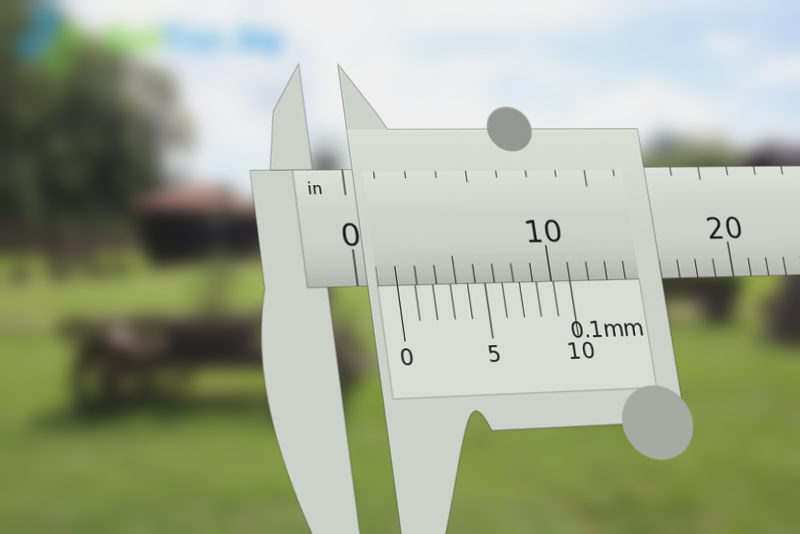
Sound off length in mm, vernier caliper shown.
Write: 2.0 mm
